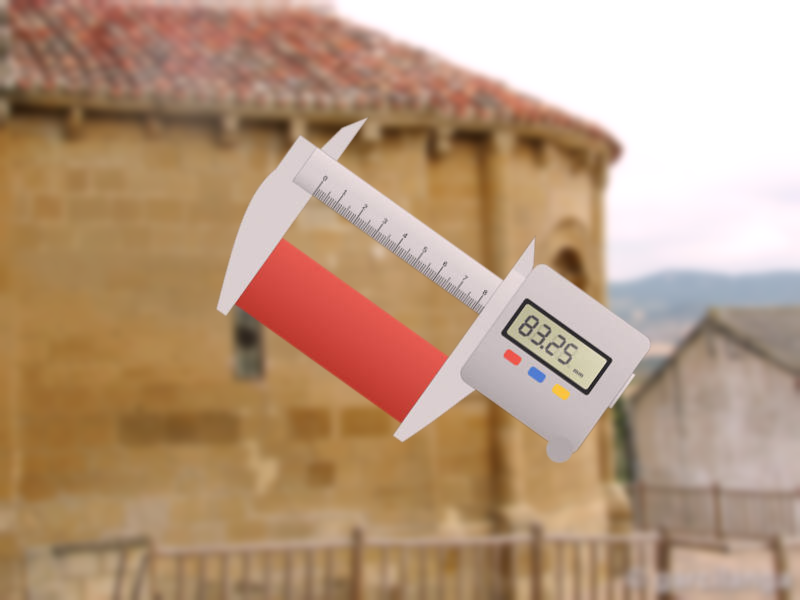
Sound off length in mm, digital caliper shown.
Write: 83.25 mm
